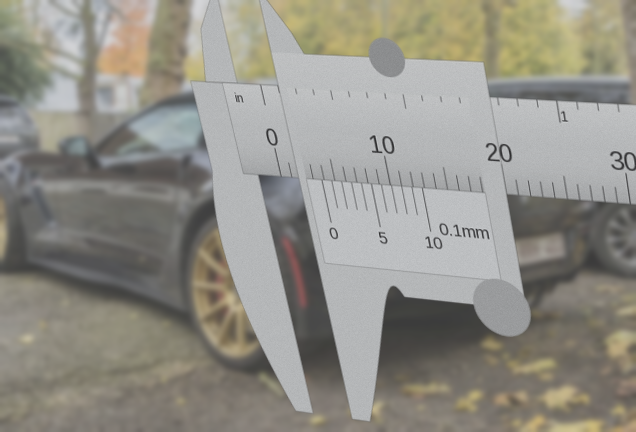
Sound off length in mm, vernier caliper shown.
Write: 3.8 mm
